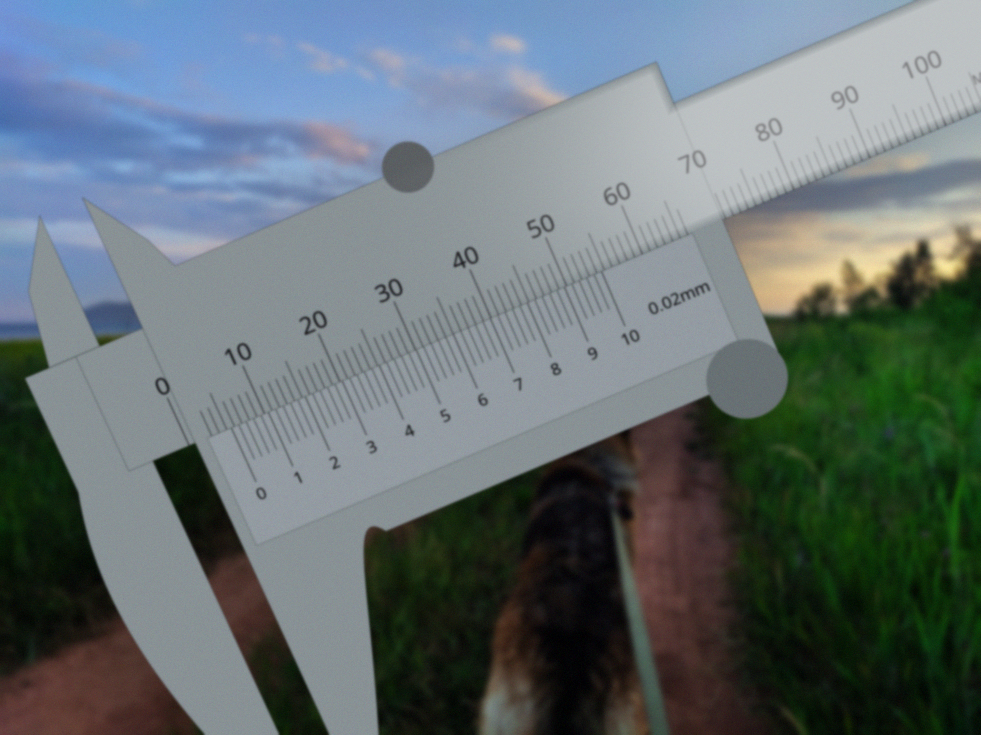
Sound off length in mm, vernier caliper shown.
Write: 5.6 mm
